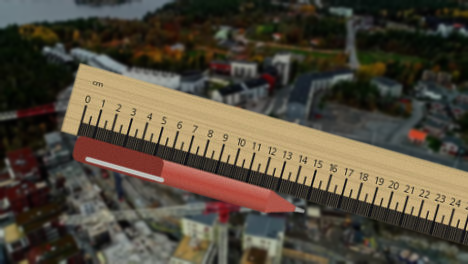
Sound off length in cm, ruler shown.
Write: 15 cm
